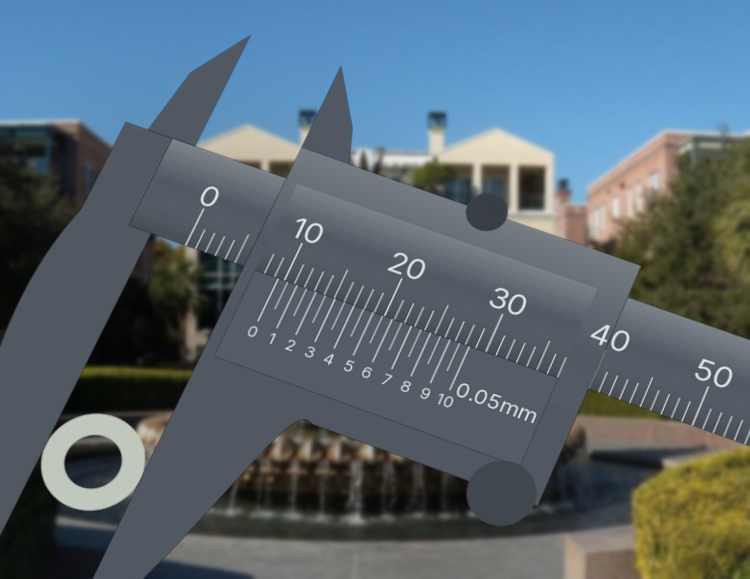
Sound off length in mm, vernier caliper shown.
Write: 9.4 mm
